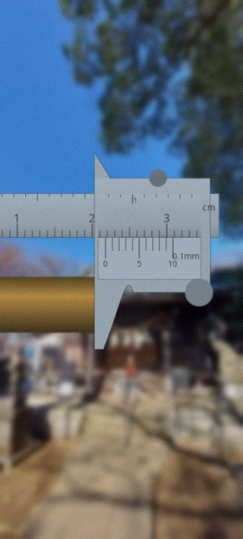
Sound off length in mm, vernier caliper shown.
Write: 21.8 mm
